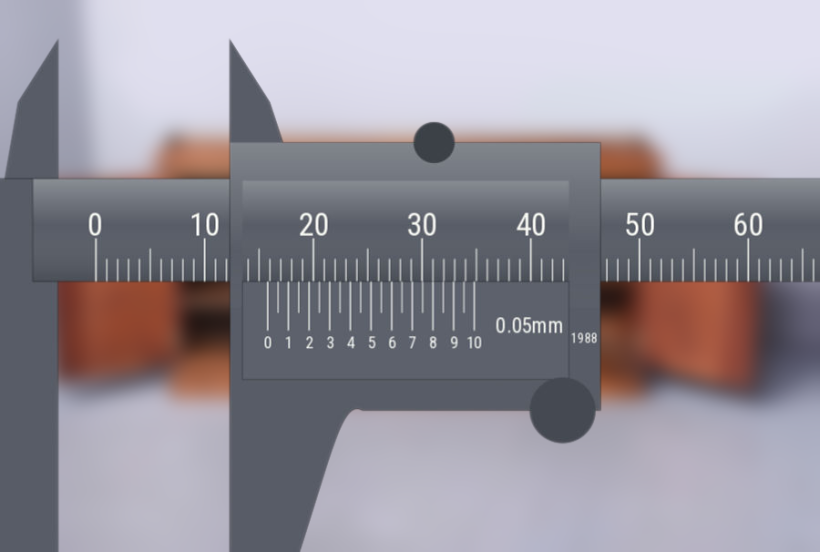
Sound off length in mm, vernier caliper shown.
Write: 15.8 mm
